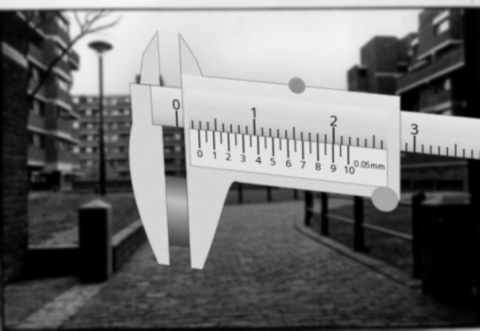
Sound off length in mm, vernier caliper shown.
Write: 2.8 mm
